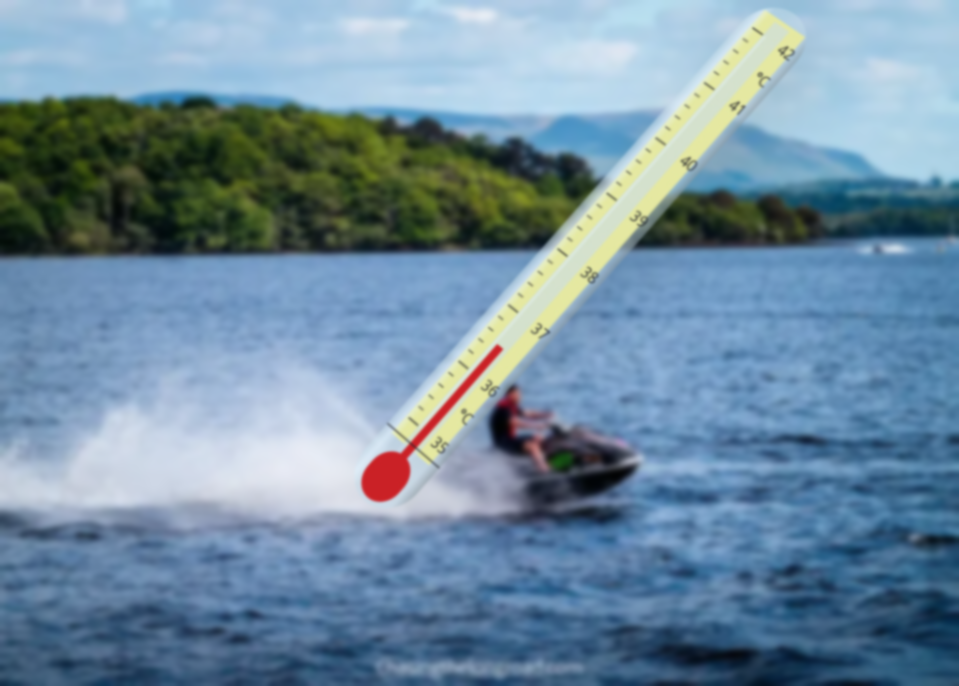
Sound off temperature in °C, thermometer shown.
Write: 36.5 °C
